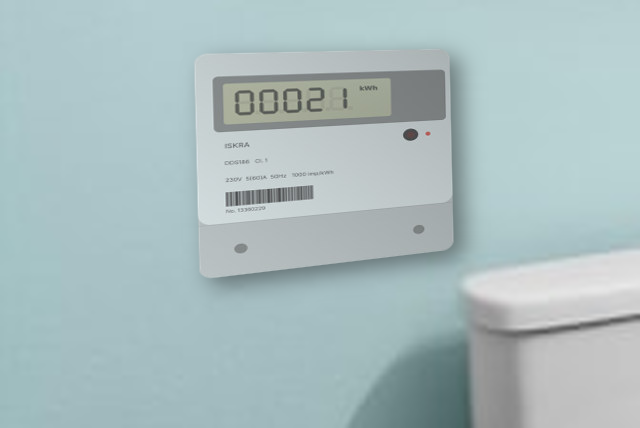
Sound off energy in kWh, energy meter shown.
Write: 21 kWh
